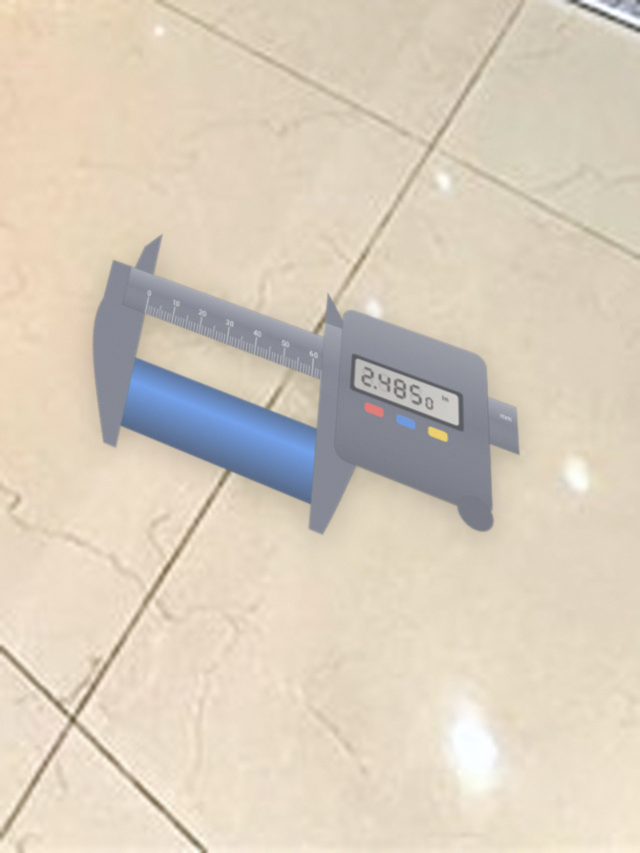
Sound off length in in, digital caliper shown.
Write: 2.4850 in
